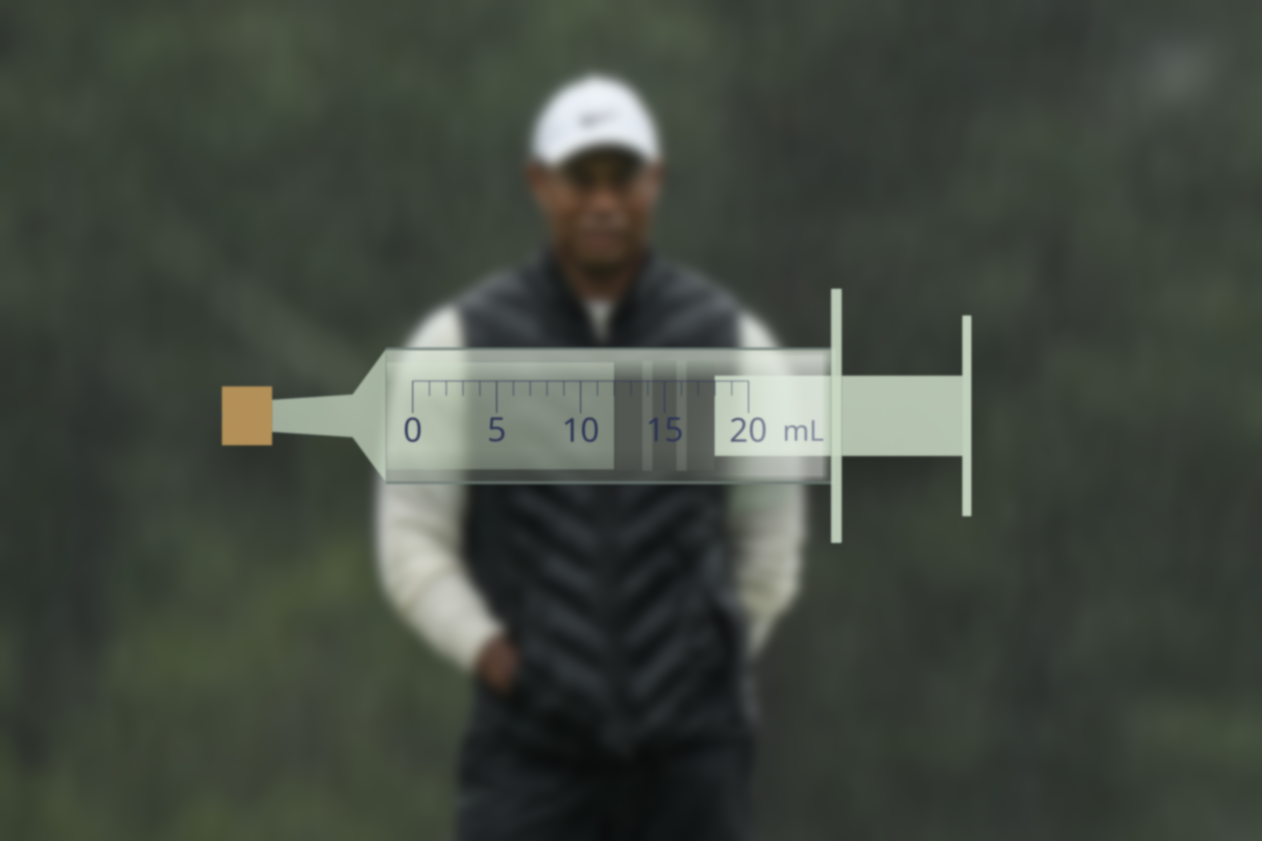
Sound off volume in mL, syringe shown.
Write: 12 mL
